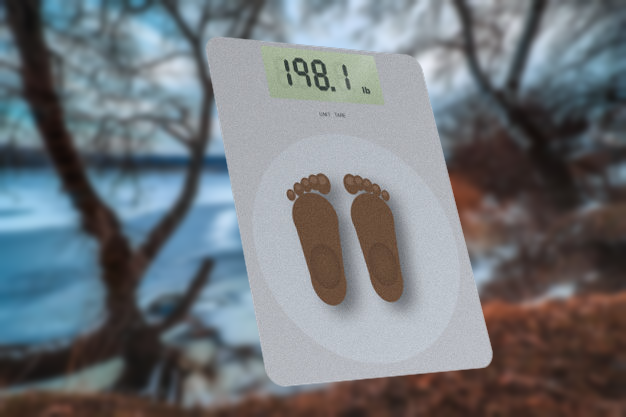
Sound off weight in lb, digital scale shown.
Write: 198.1 lb
